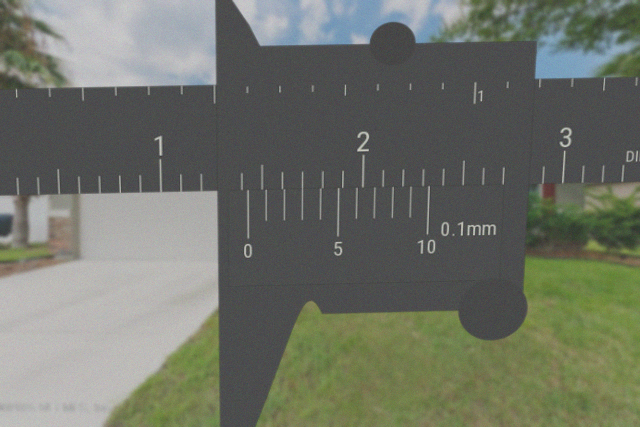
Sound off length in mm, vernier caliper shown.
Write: 14.3 mm
